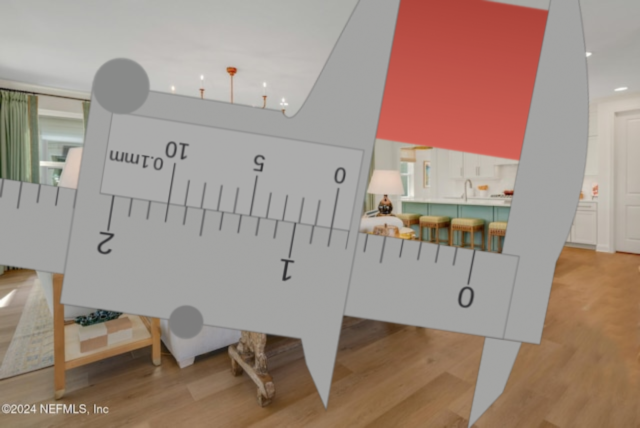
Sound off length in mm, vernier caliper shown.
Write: 8.0 mm
